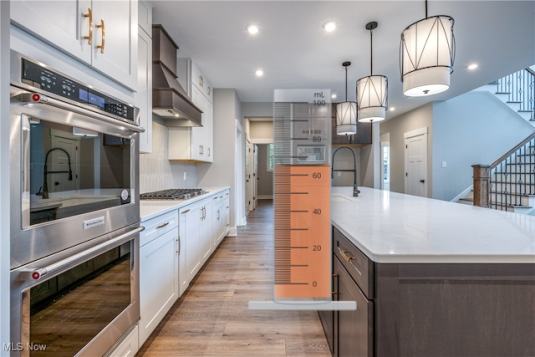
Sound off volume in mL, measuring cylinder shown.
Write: 65 mL
